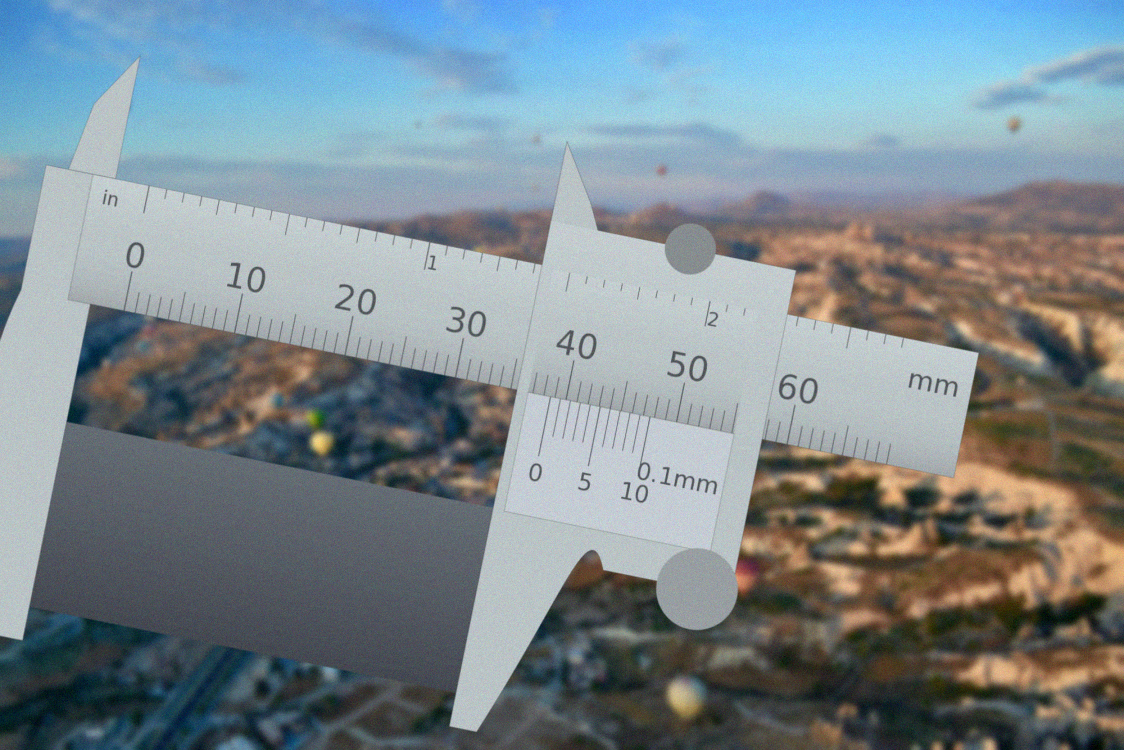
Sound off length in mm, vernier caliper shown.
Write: 38.6 mm
